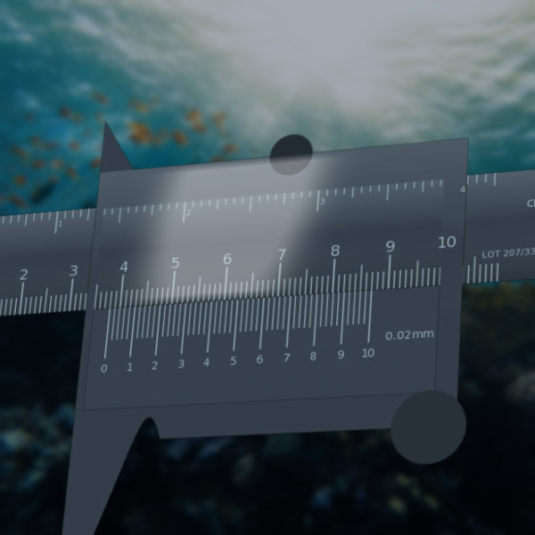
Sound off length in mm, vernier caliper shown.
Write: 38.0 mm
